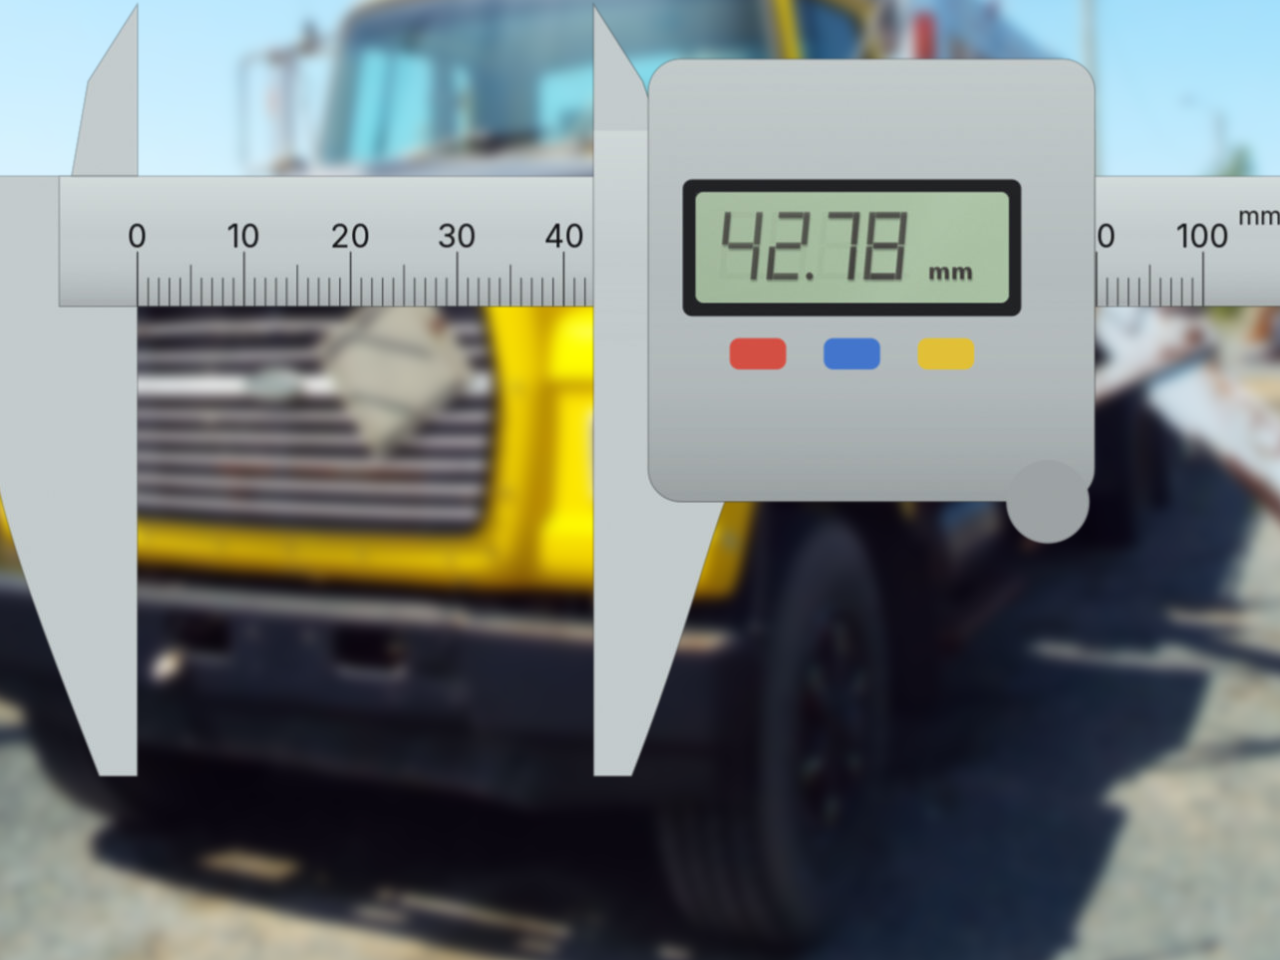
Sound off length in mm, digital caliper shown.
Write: 42.78 mm
